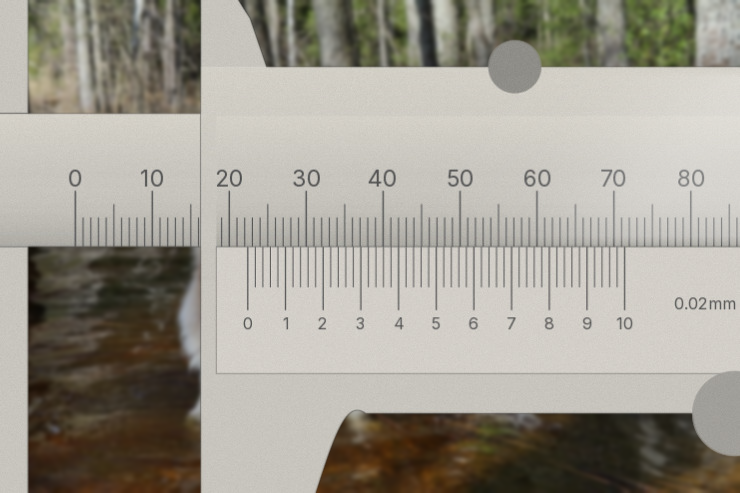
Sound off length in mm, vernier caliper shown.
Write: 22.4 mm
